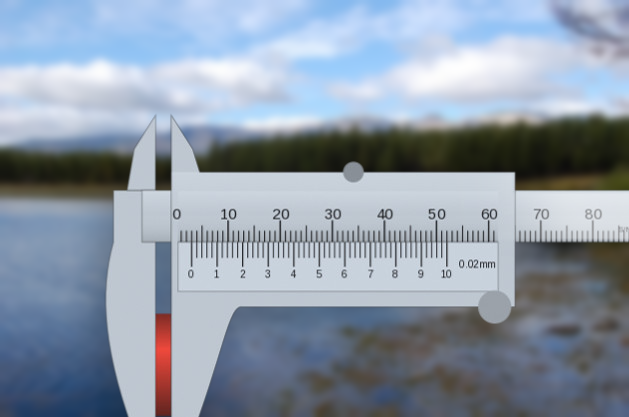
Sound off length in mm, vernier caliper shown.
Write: 3.0 mm
